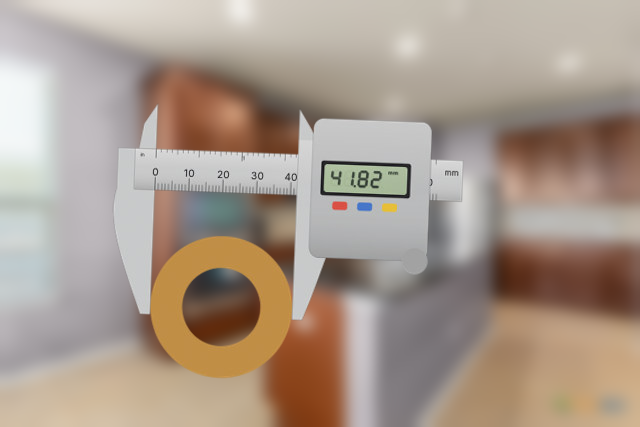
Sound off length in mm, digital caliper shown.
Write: 41.82 mm
